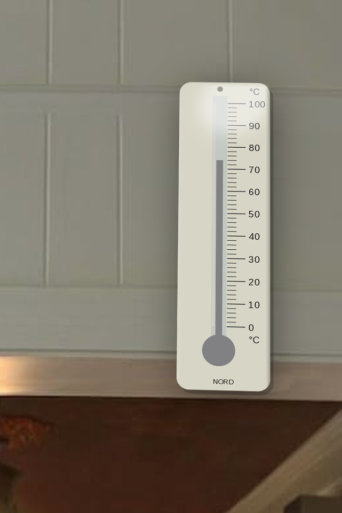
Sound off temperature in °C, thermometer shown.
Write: 74 °C
